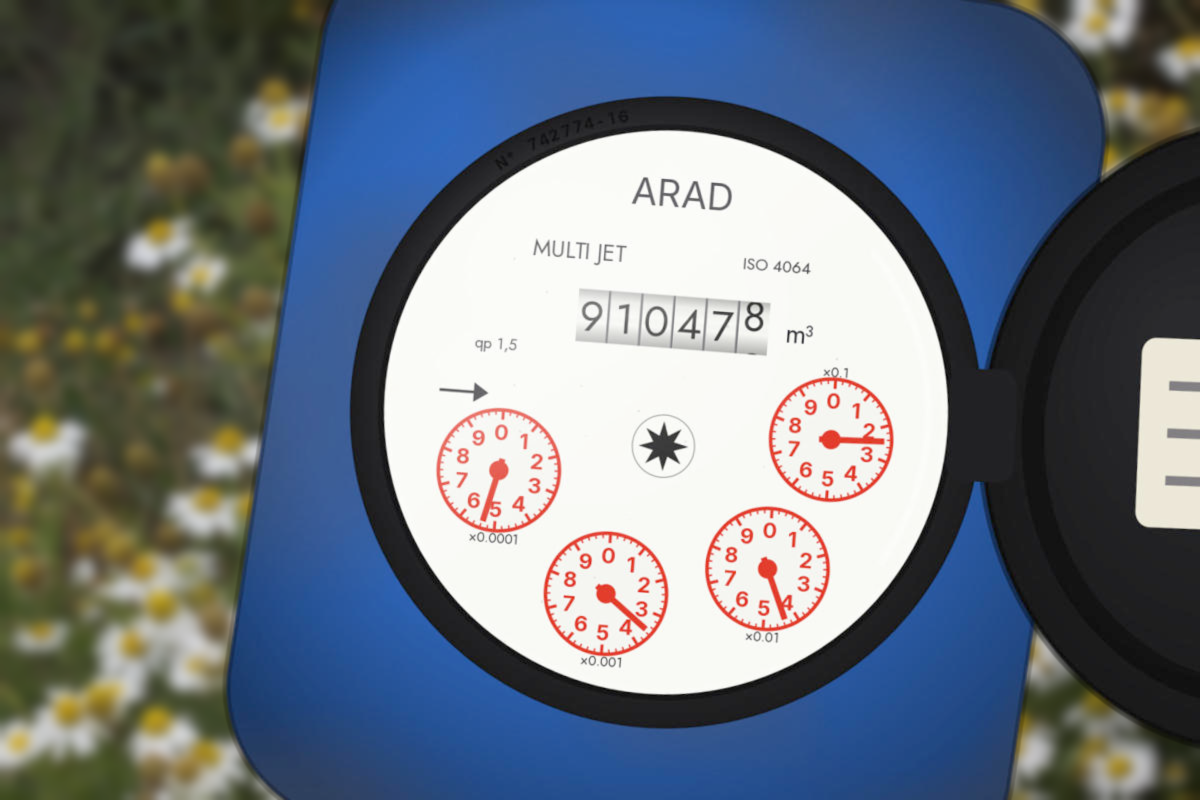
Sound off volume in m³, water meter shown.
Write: 910478.2435 m³
